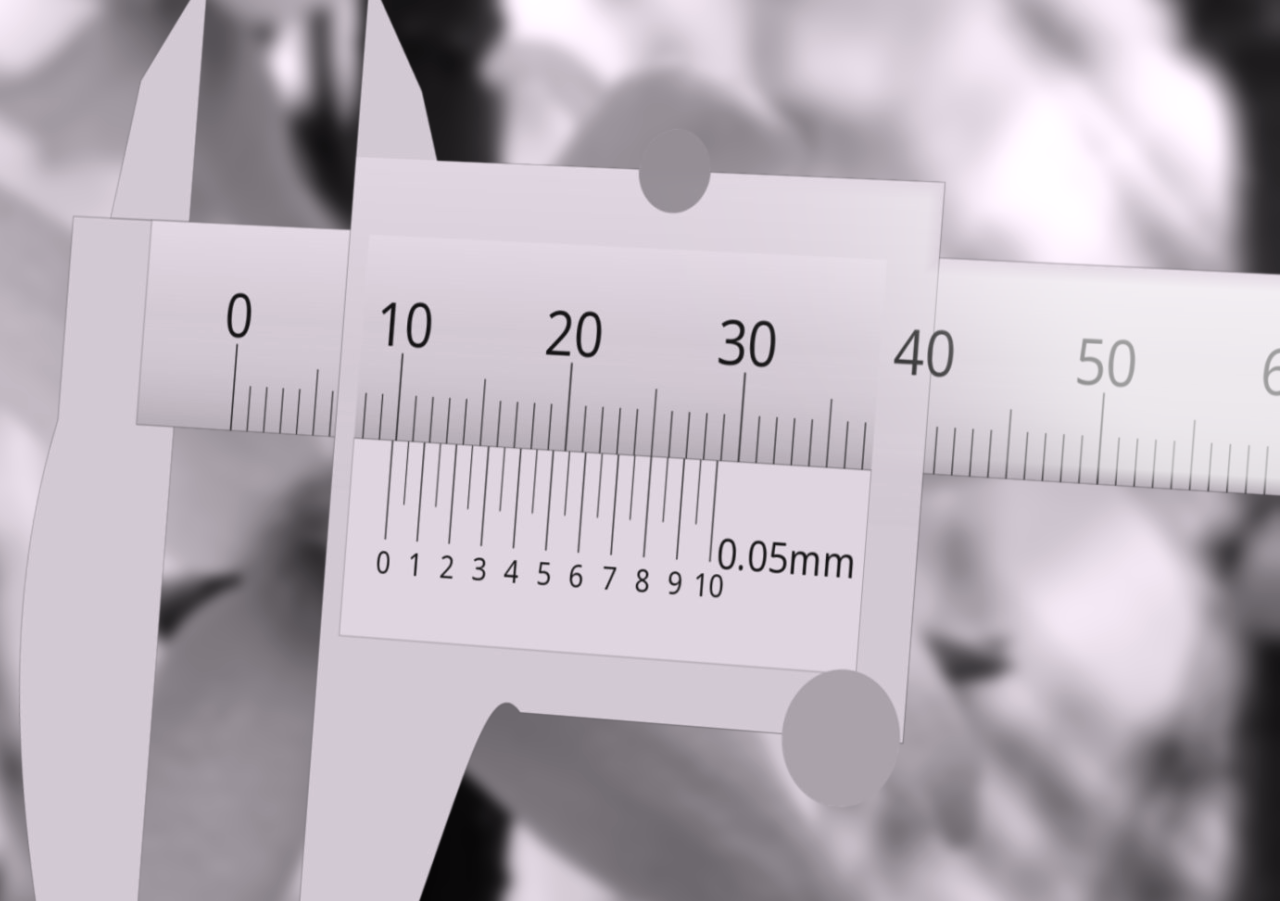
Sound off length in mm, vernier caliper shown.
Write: 9.8 mm
